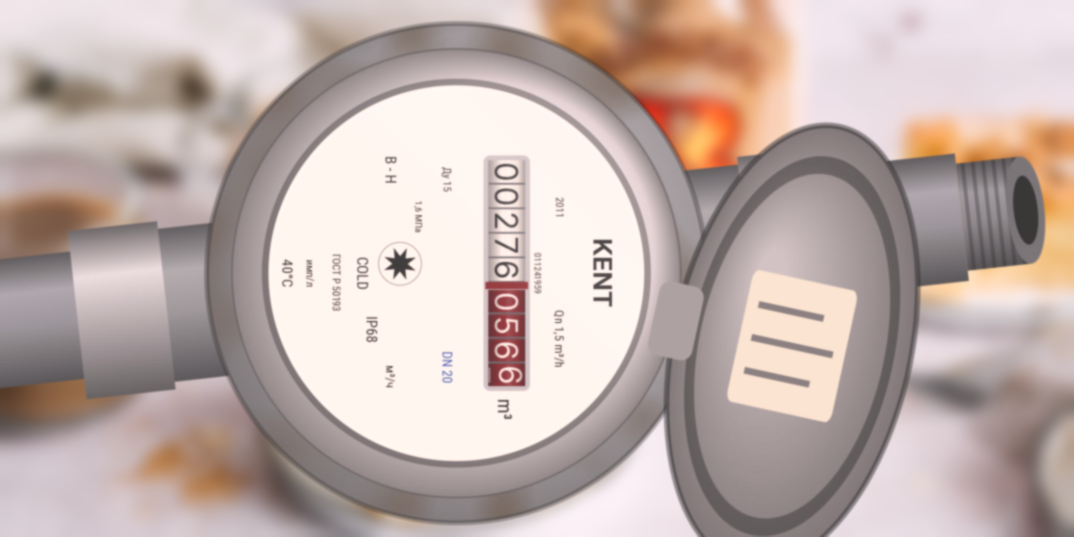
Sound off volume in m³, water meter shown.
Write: 276.0566 m³
